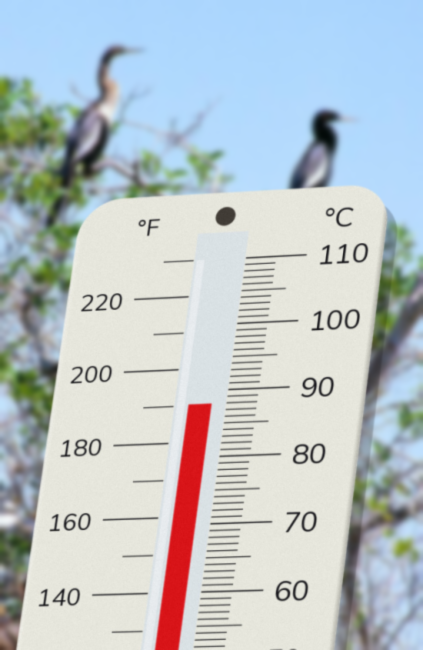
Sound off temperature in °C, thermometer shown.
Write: 88 °C
